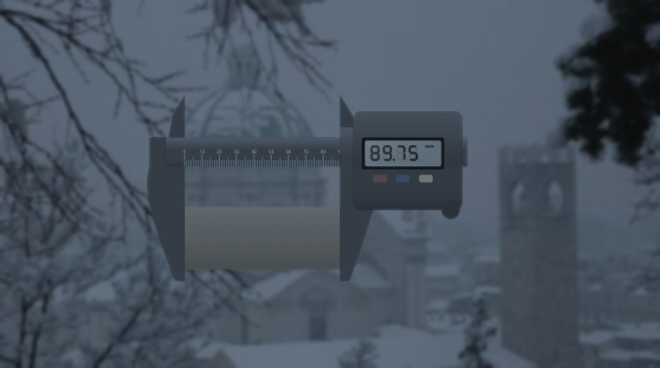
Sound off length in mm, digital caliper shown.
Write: 89.75 mm
